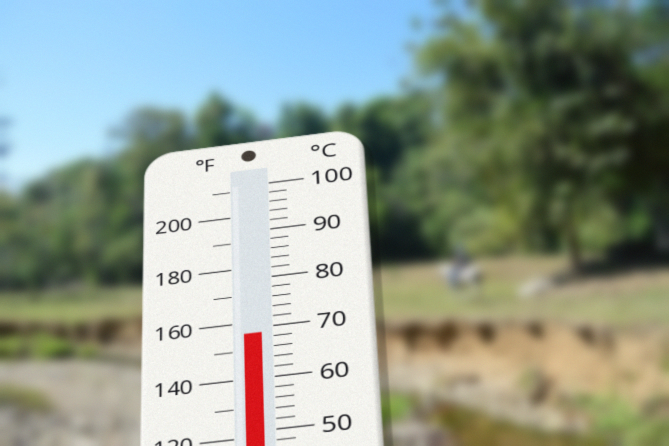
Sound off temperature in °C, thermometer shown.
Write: 69 °C
